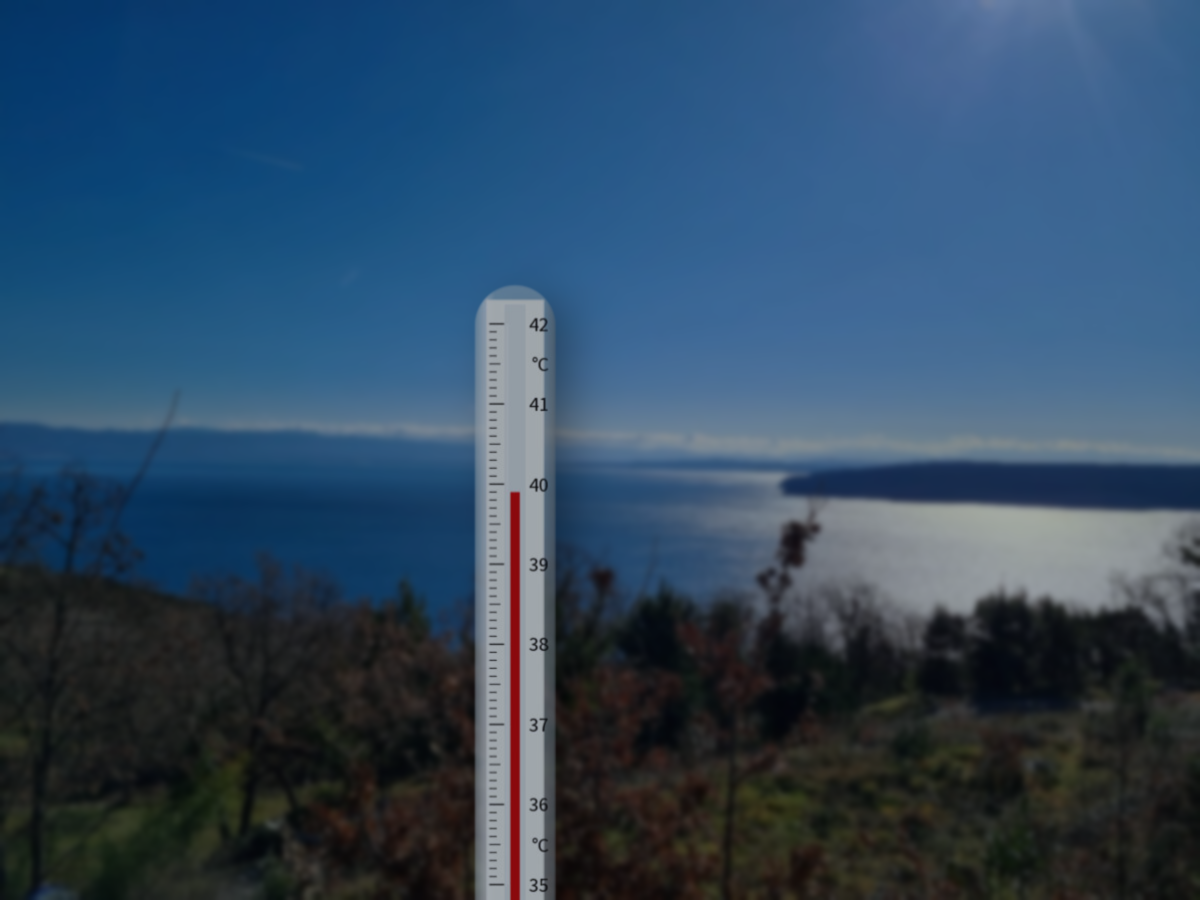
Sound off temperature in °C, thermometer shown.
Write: 39.9 °C
